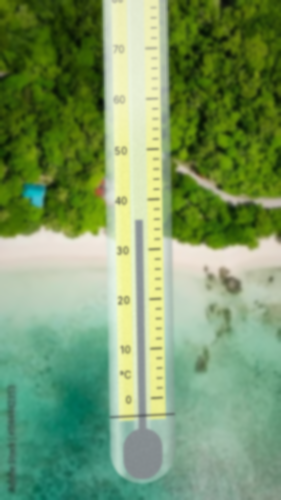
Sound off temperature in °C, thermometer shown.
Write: 36 °C
